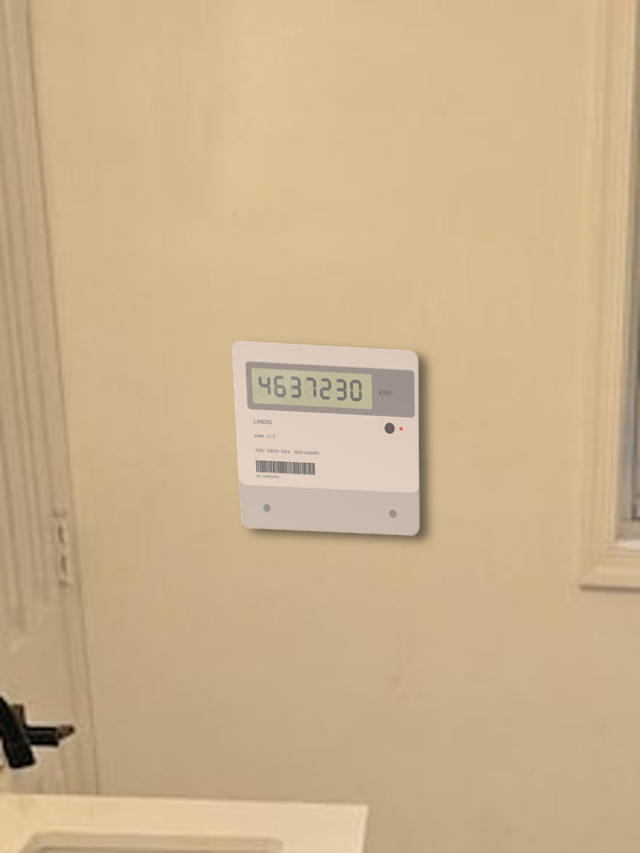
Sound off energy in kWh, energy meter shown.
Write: 4637230 kWh
